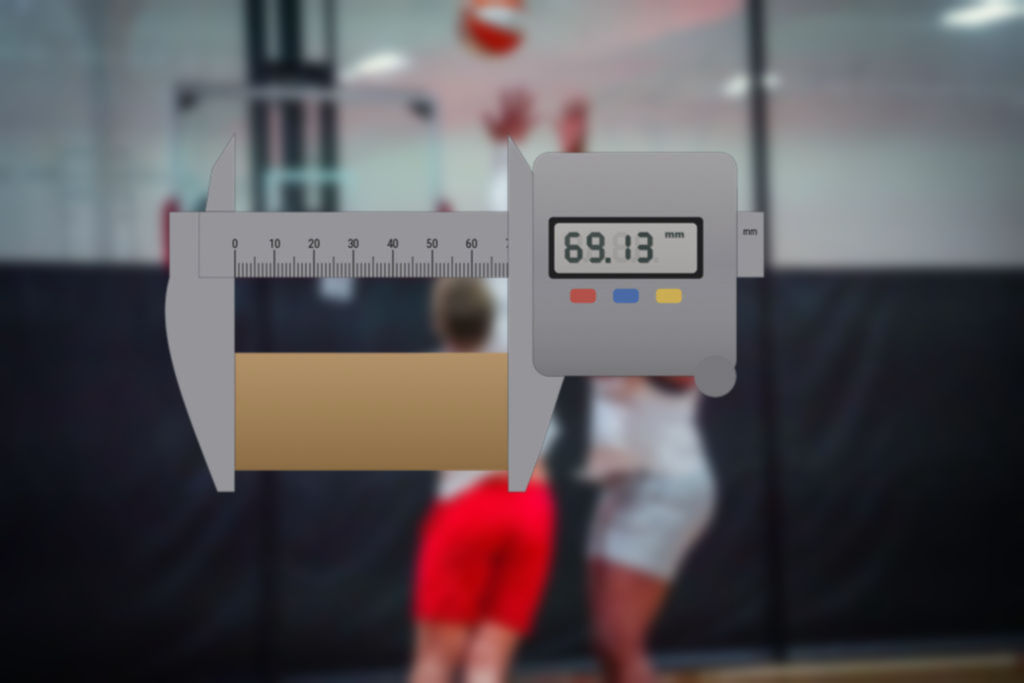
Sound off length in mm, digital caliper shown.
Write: 69.13 mm
